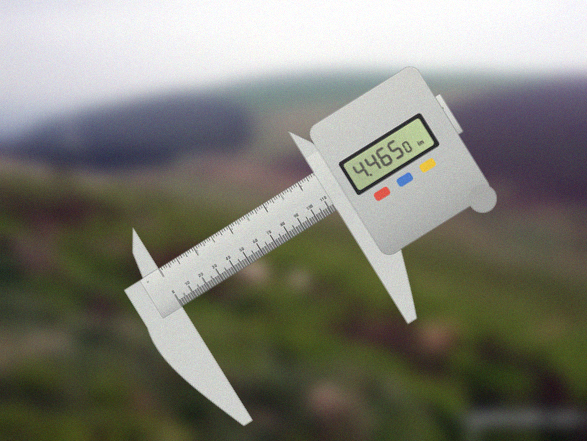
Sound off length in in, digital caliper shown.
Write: 4.4650 in
